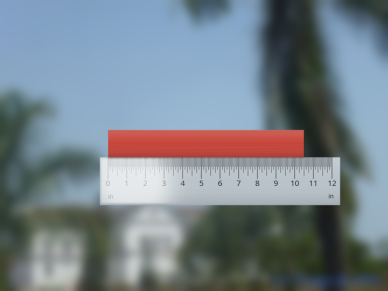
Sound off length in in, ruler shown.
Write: 10.5 in
